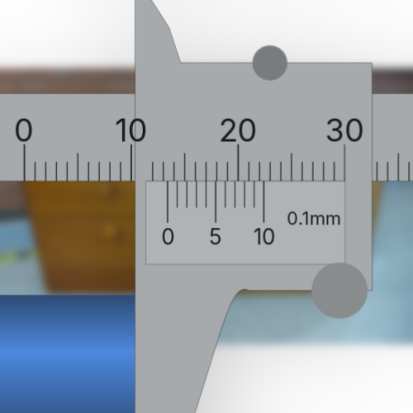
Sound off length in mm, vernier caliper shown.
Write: 13.4 mm
